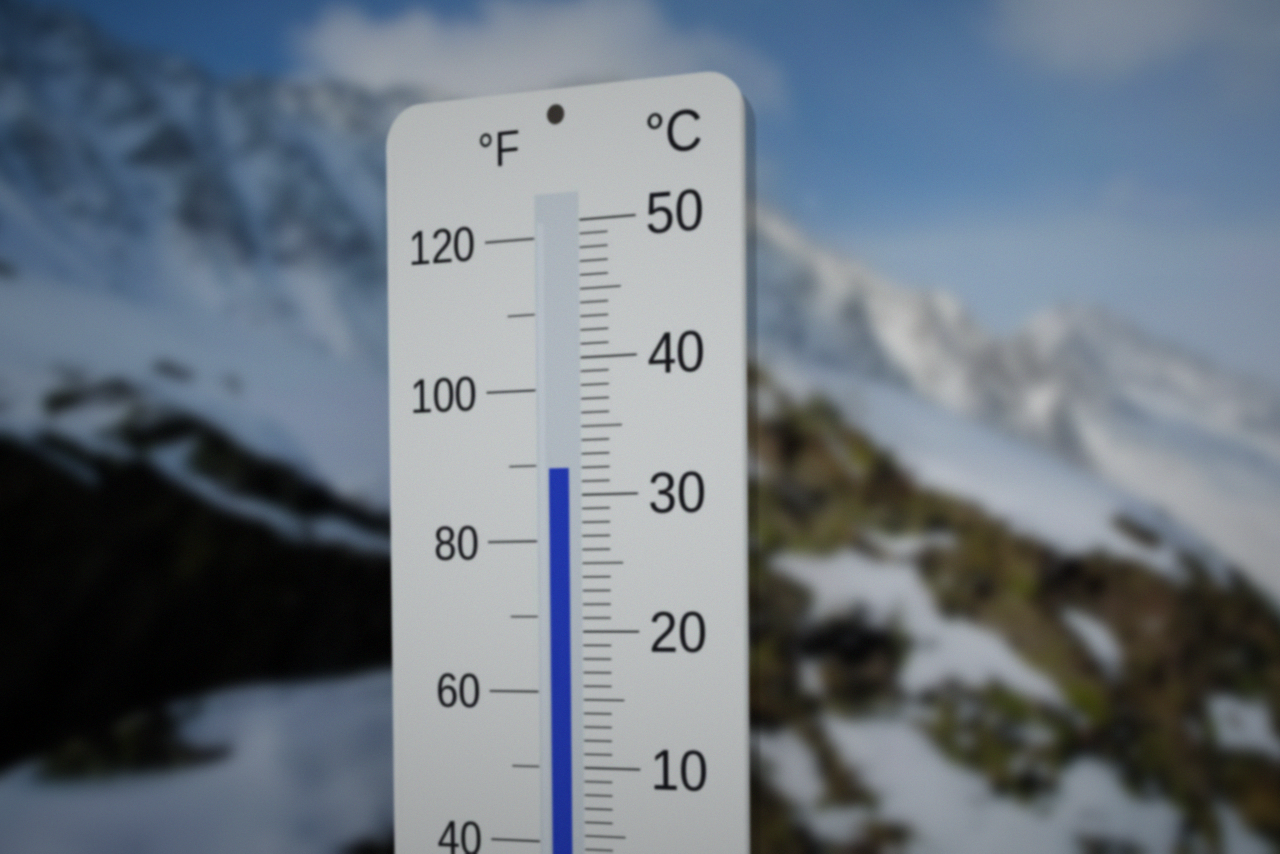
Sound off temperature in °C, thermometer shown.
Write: 32 °C
